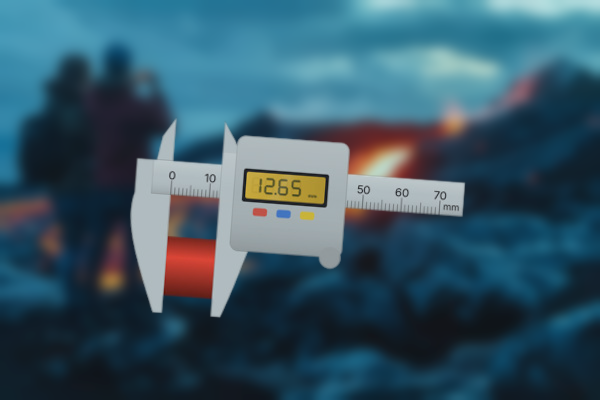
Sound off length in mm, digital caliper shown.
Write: 12.65 mm
